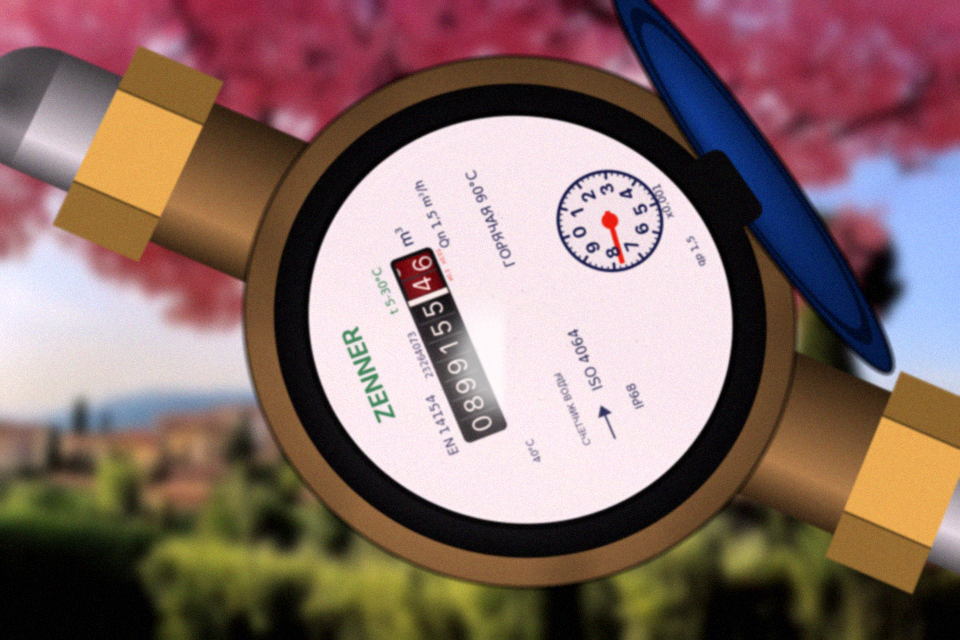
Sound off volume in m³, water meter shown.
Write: 899155.457 m³
